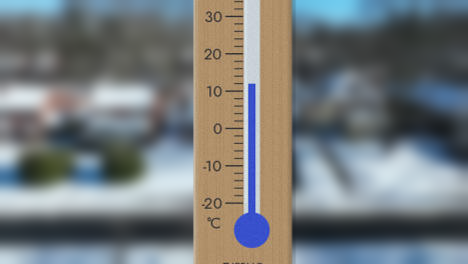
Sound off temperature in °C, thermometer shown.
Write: 12 °C
